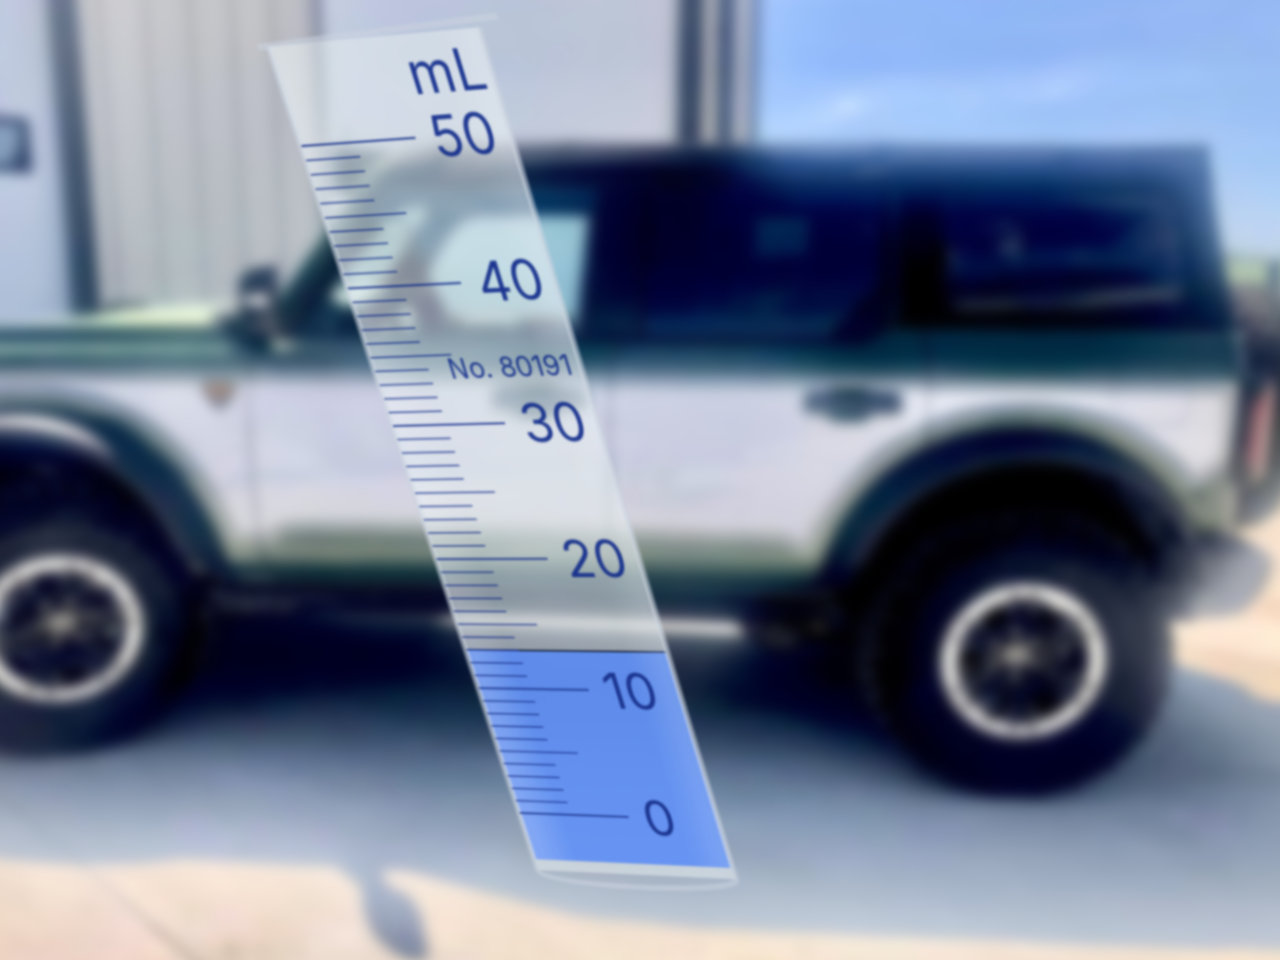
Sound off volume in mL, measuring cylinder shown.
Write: 13 mL
